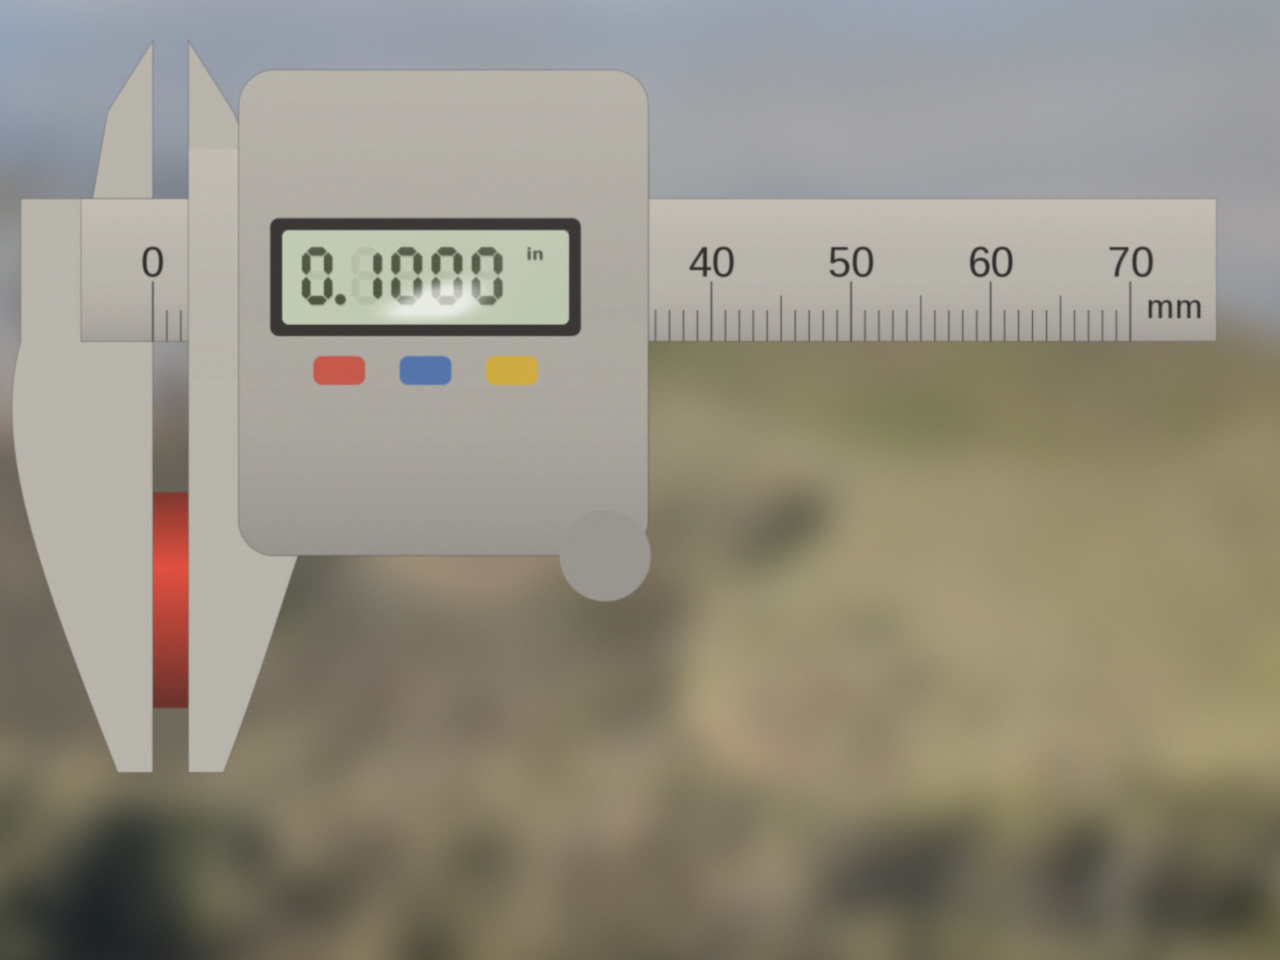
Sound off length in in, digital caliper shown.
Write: 0.1000 in
